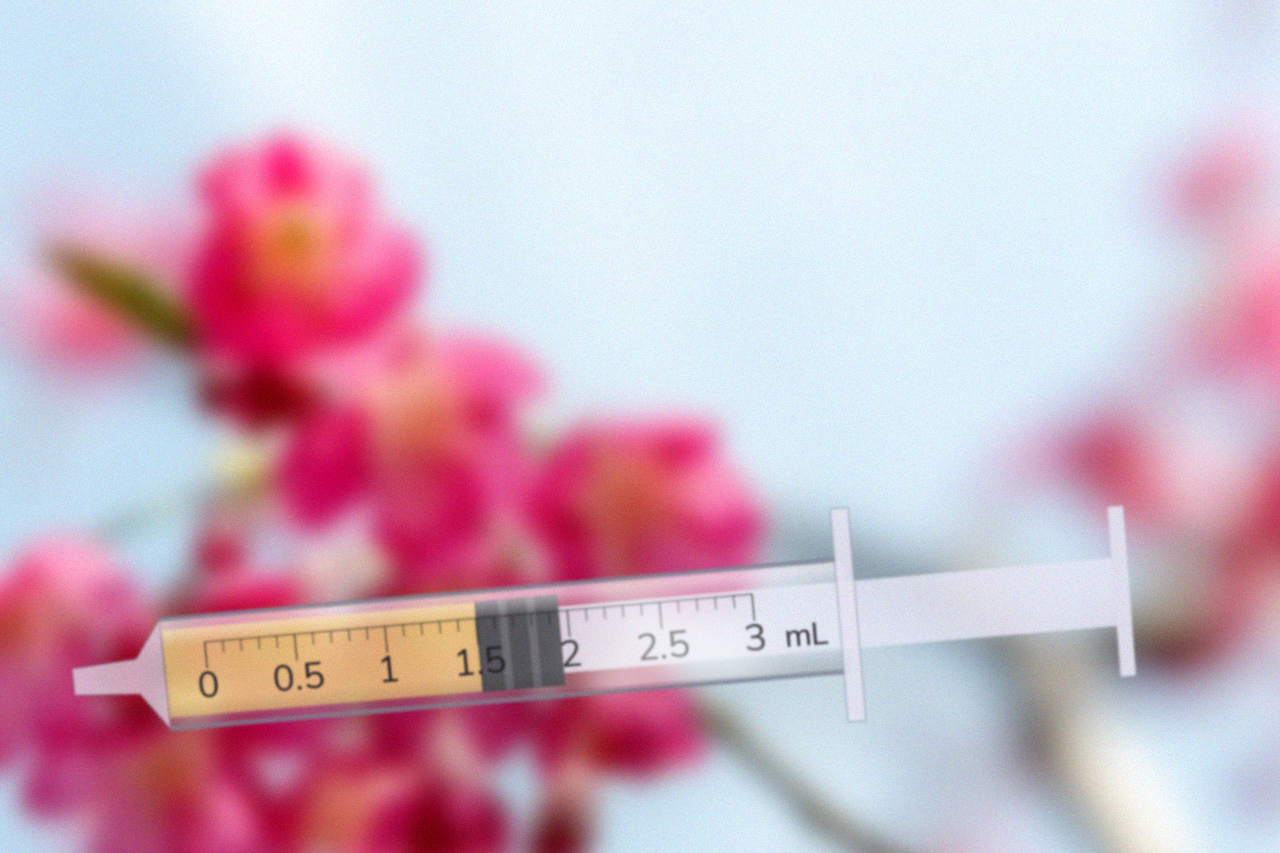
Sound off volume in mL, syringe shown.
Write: 1.5 mL
